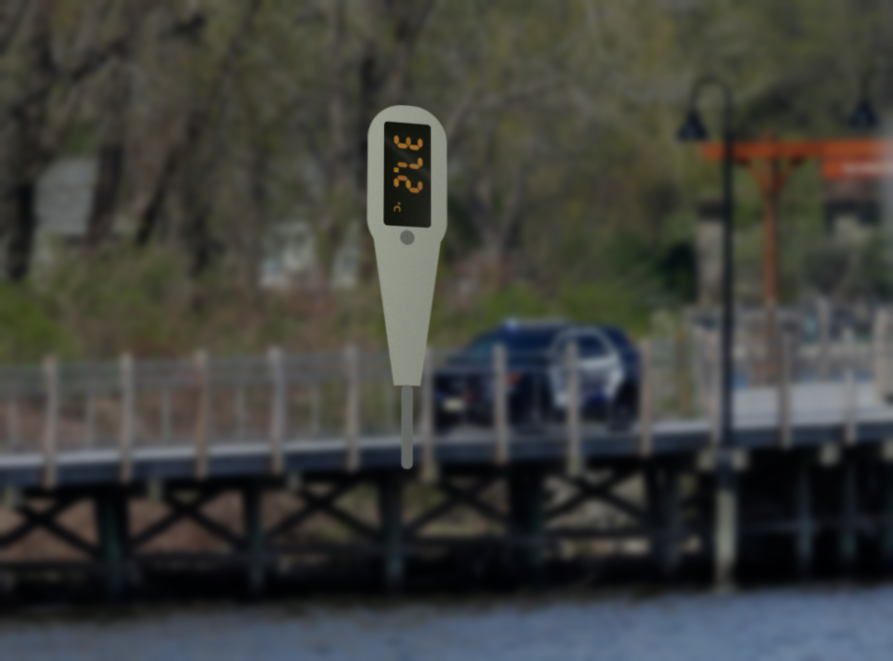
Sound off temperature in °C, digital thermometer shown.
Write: 37.2 °C
